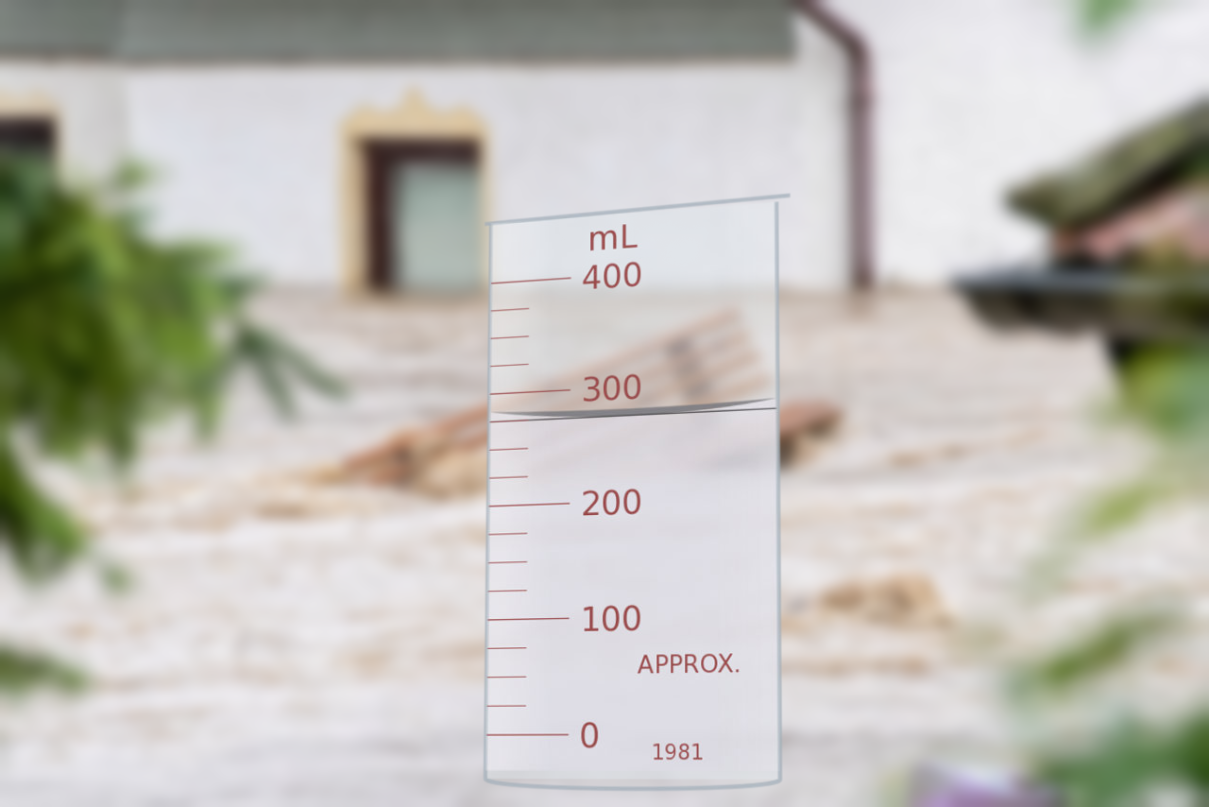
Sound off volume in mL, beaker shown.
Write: 275 mL
